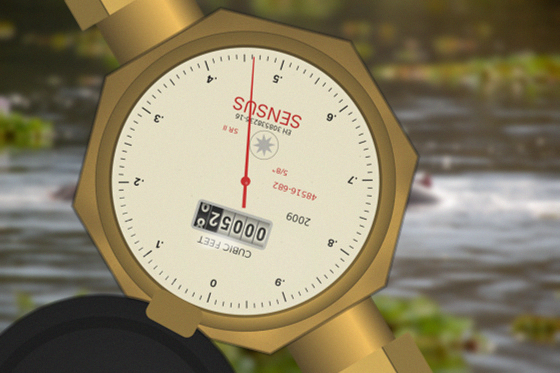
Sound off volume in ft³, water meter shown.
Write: 528.46 ft³
